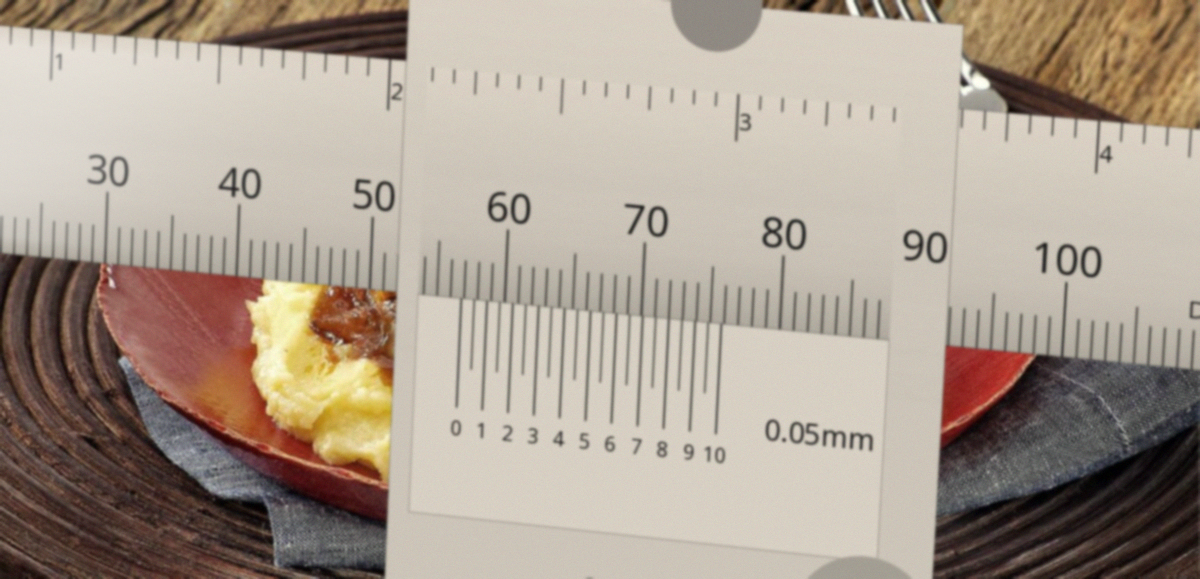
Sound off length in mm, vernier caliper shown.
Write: 56.8 mm
